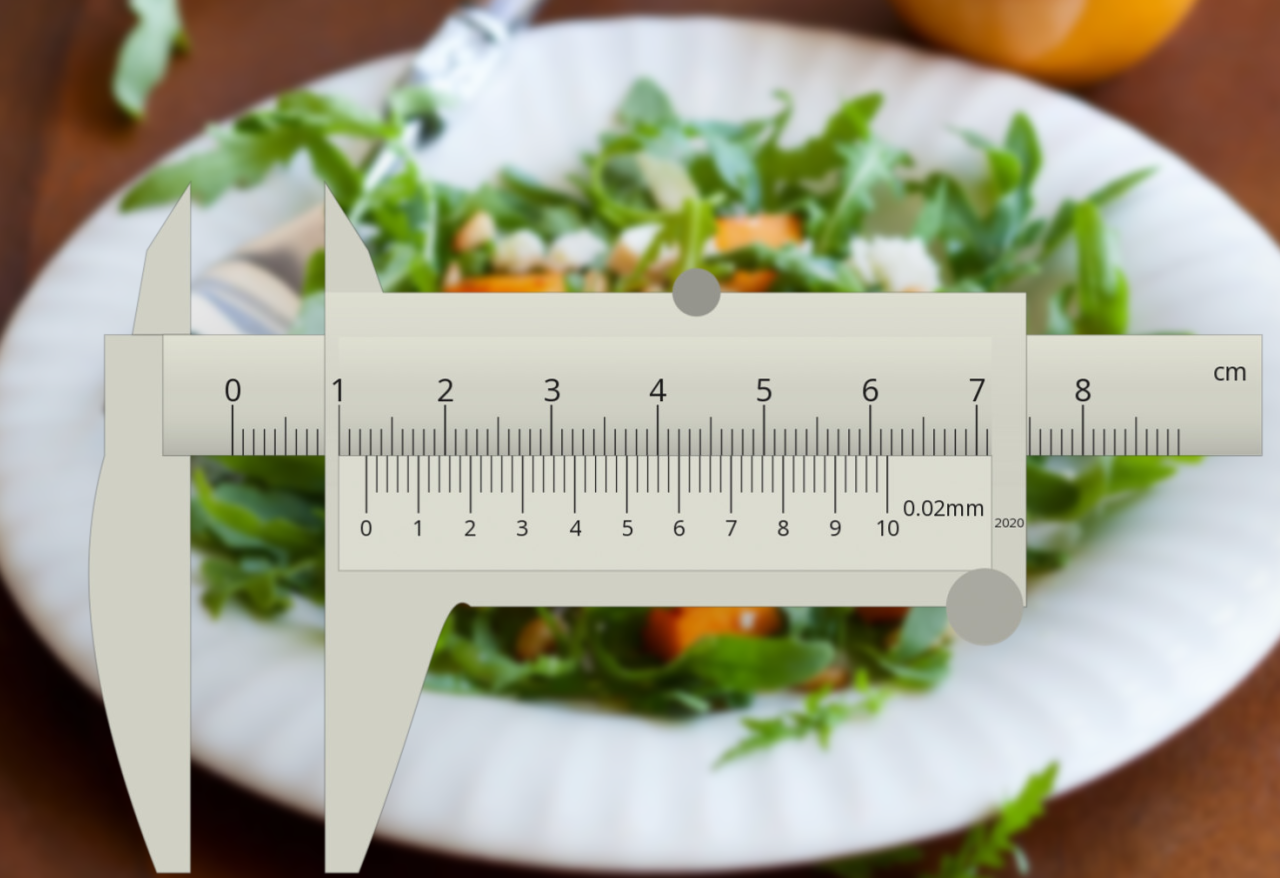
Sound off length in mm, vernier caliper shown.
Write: 12.6 mm
